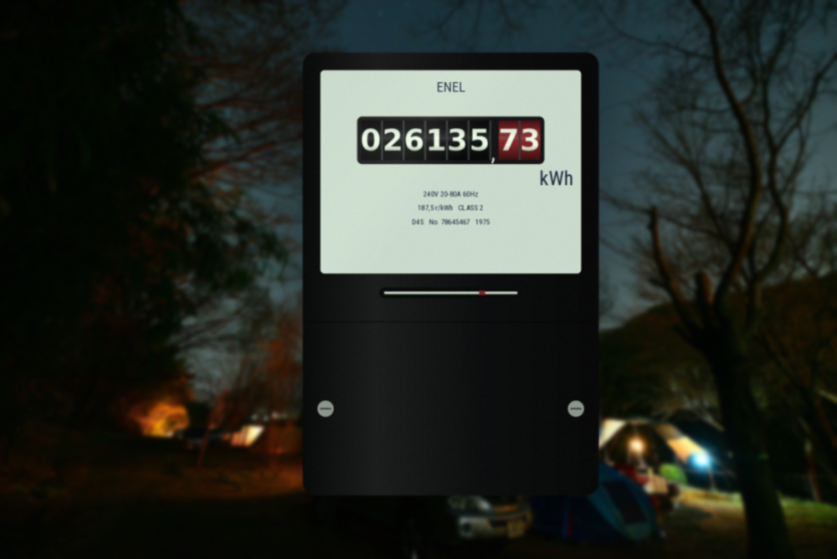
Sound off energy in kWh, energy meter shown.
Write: 26135.73 kWh
